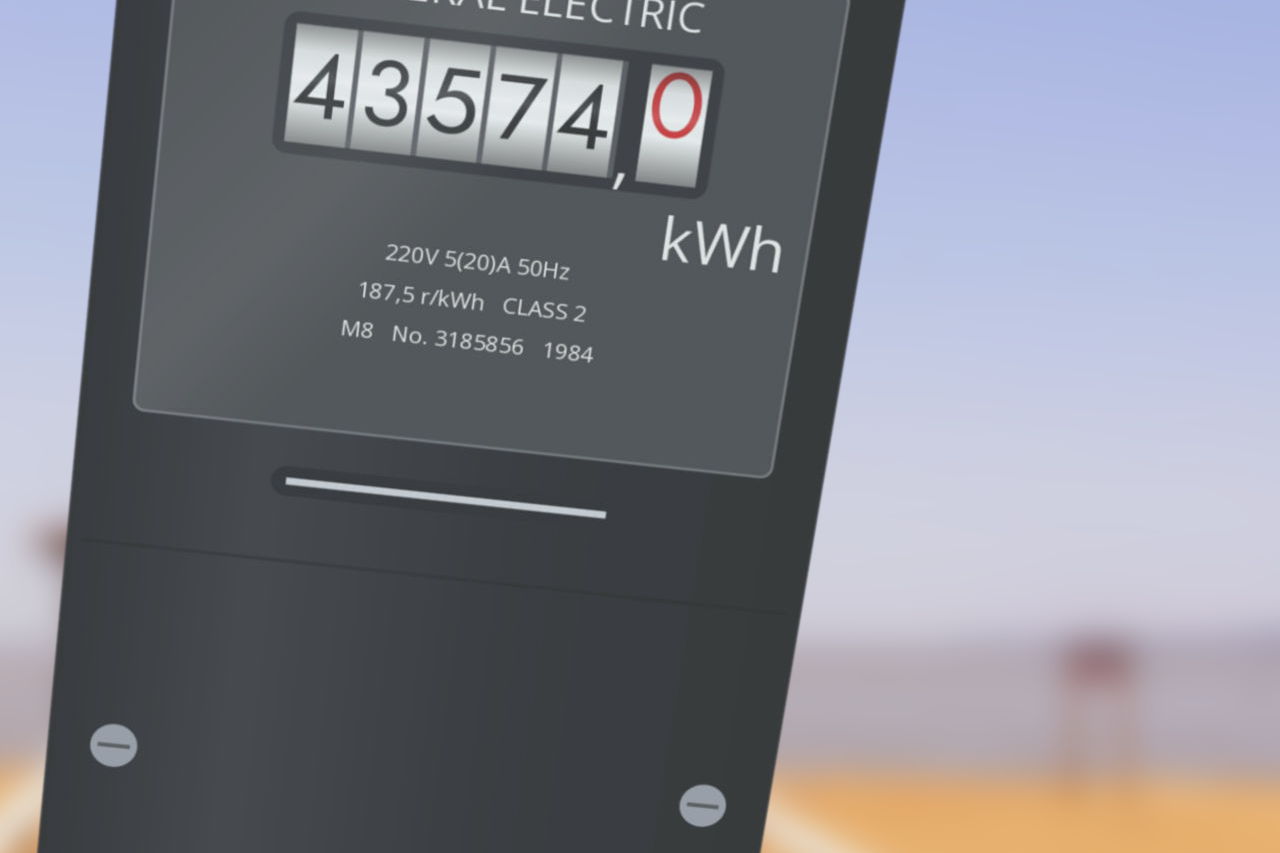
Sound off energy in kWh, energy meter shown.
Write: 43574.0 kWh
